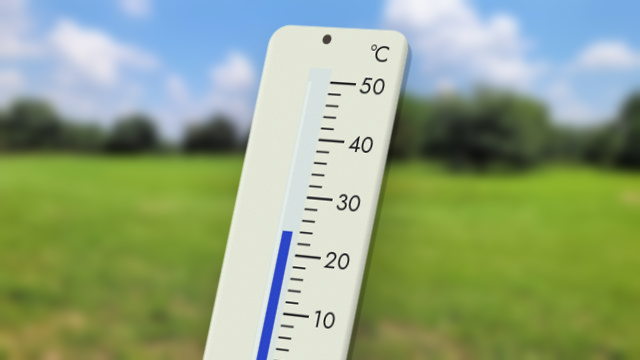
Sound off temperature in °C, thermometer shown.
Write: 24 °C
